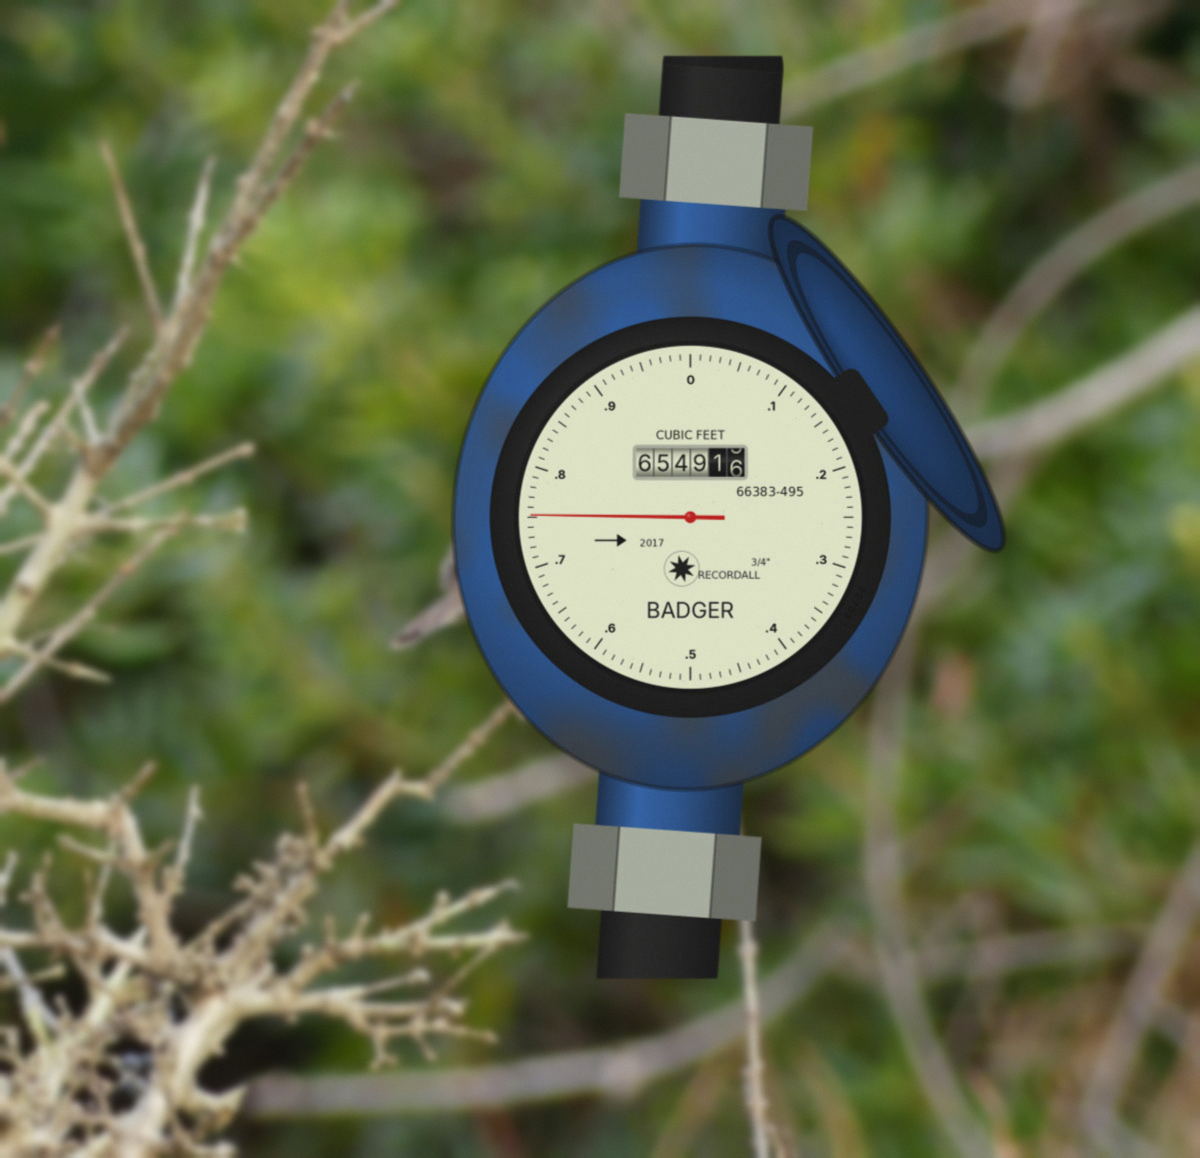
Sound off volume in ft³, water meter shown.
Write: 654915.75 ft³
